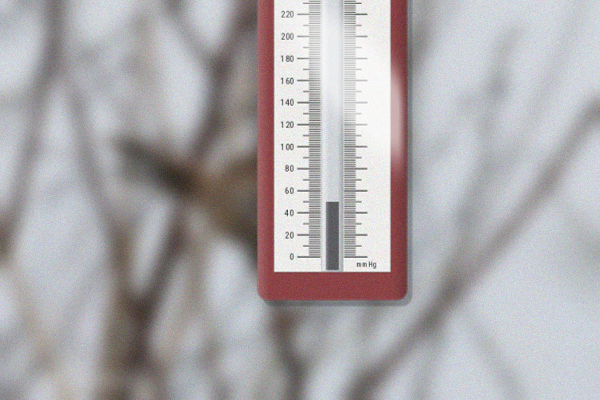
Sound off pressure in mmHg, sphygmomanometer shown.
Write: 50 mmHg
